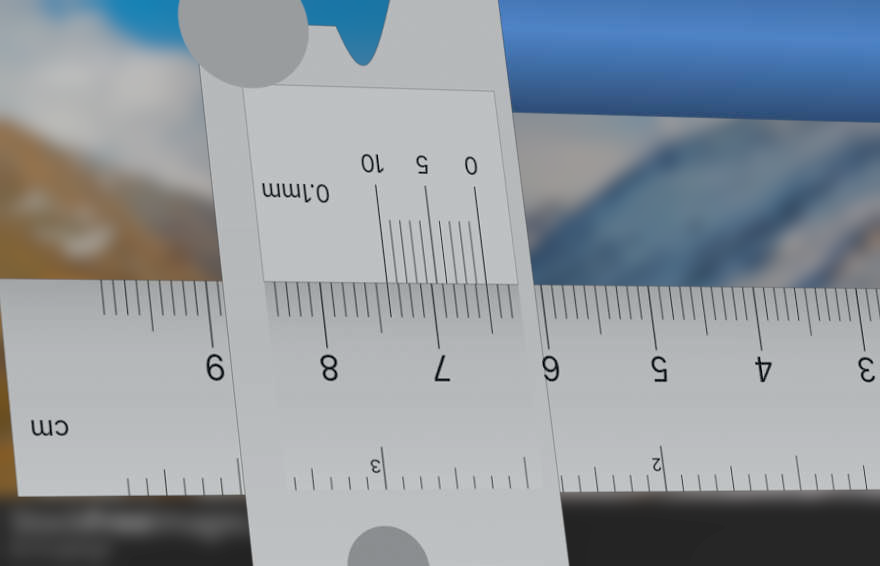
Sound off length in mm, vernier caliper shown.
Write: 65.0 mm
